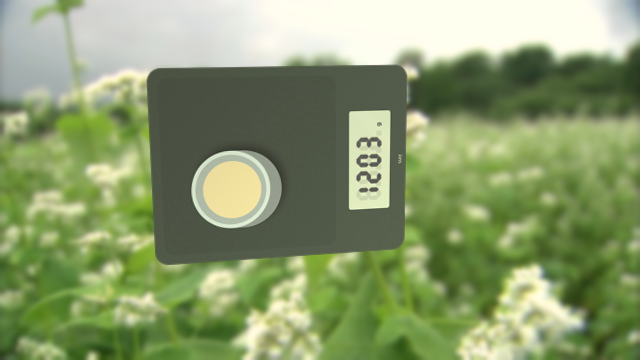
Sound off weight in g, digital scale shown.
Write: 1203 g
